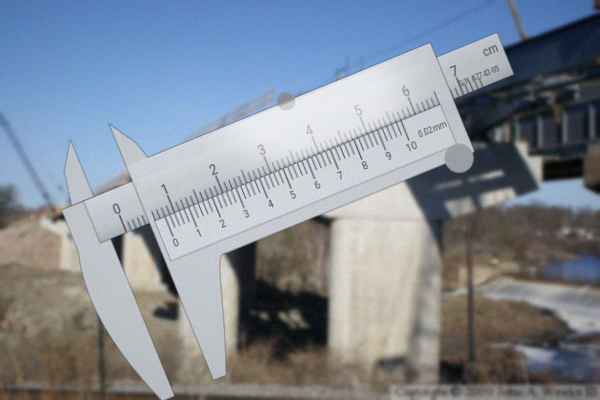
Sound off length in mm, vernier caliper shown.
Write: 8.0 mm
